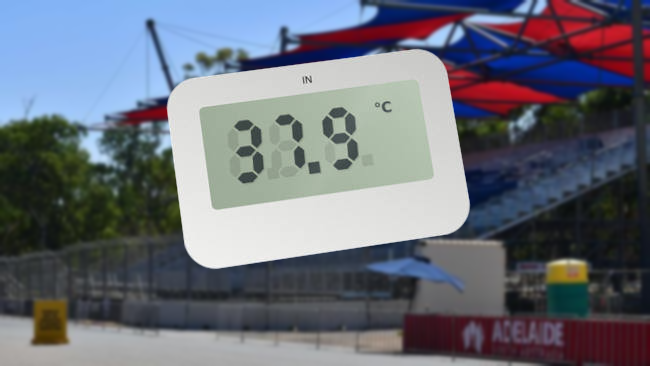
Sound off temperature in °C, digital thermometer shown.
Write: 37.9 °C
